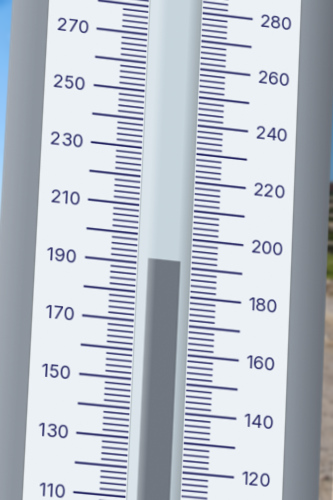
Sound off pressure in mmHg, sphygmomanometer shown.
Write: 192 mmHg
